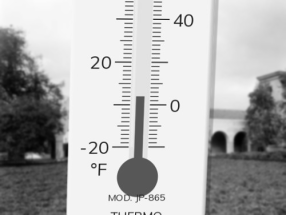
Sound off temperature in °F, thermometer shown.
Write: 4 °F
